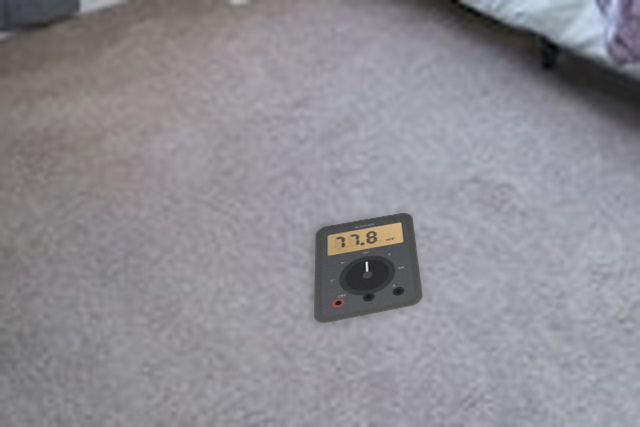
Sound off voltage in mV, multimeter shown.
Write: 77.8 mV
